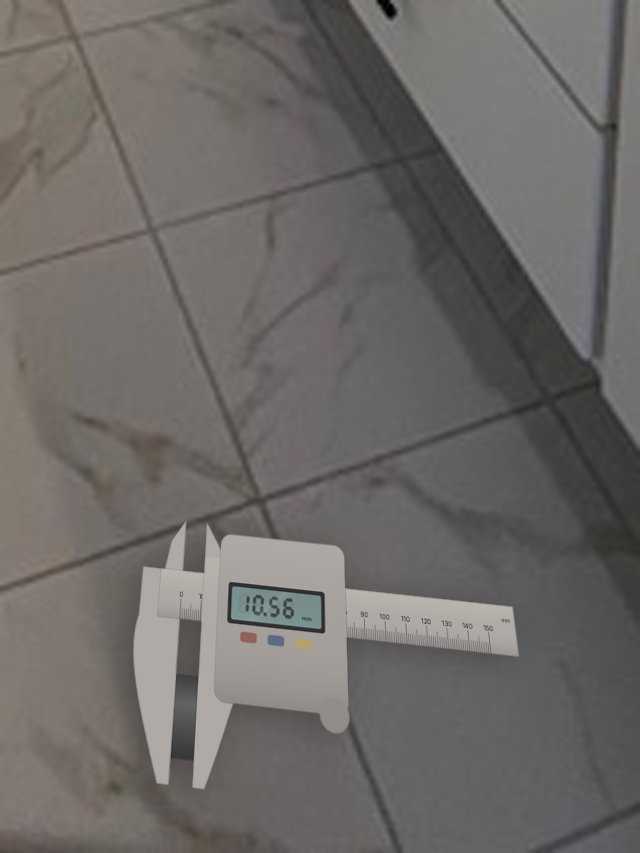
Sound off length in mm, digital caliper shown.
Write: 10.56 mm
